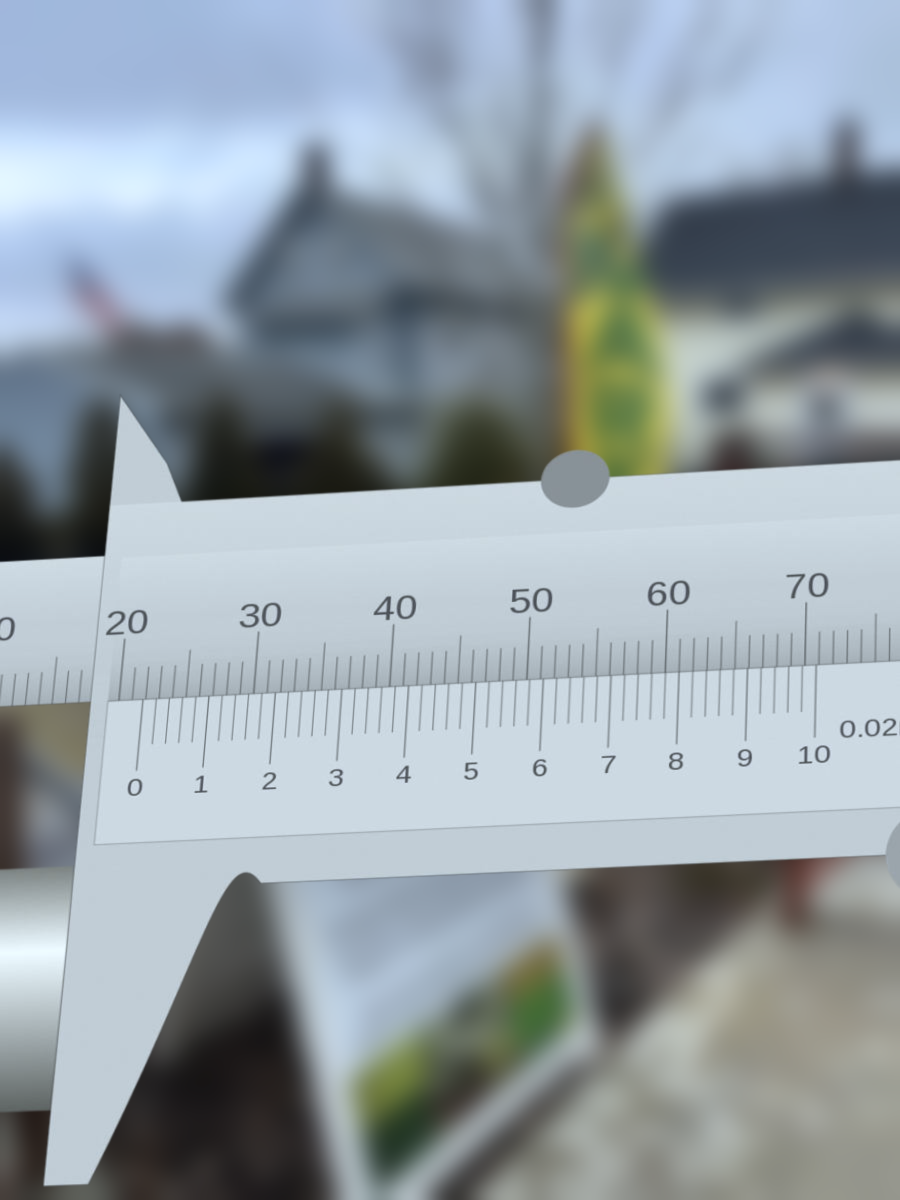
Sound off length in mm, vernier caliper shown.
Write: 21.8 mm
